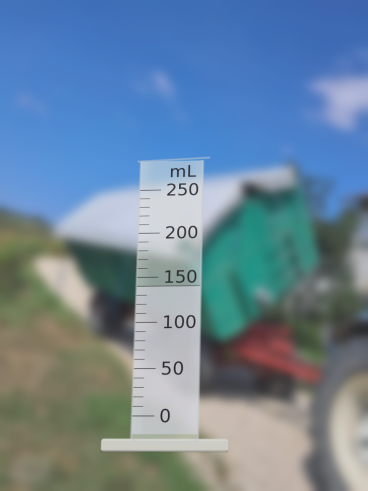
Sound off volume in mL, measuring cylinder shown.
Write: 140 mL
